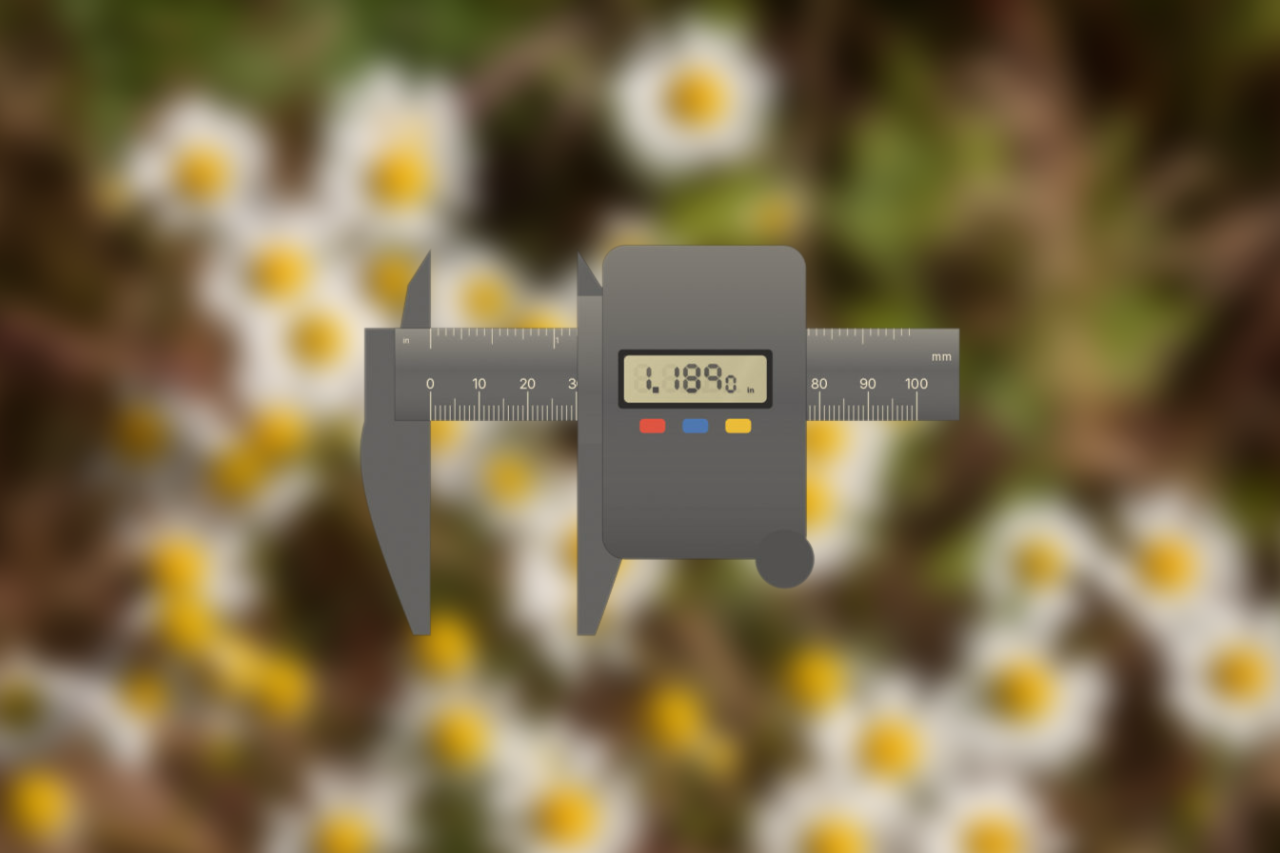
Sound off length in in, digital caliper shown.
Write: 1.1890 in
